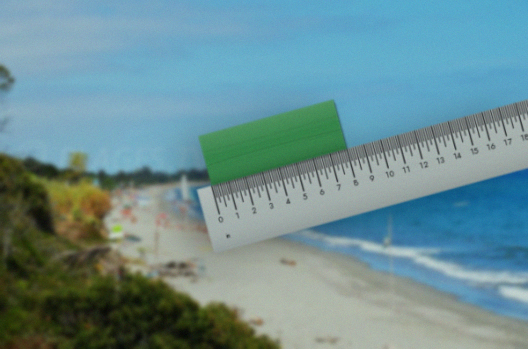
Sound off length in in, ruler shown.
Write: 8 in
